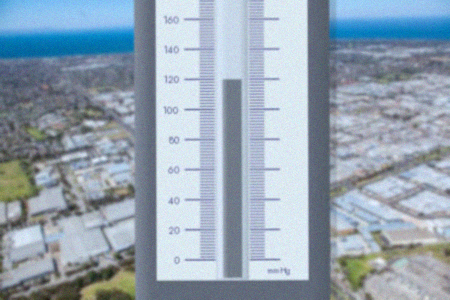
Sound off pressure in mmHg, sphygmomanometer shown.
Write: 120 mmHg
